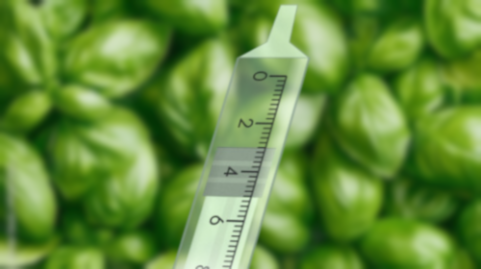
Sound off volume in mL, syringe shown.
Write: 3 mL
